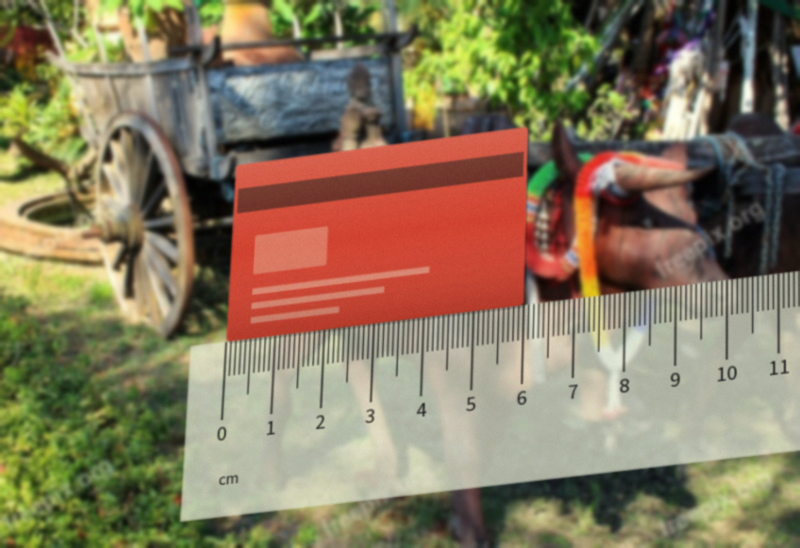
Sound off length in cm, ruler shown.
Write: 6 cm
